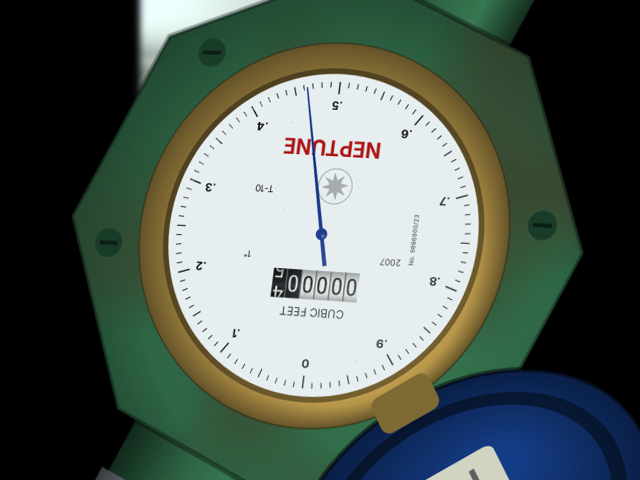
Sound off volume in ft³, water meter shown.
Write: 4.46 ft³
